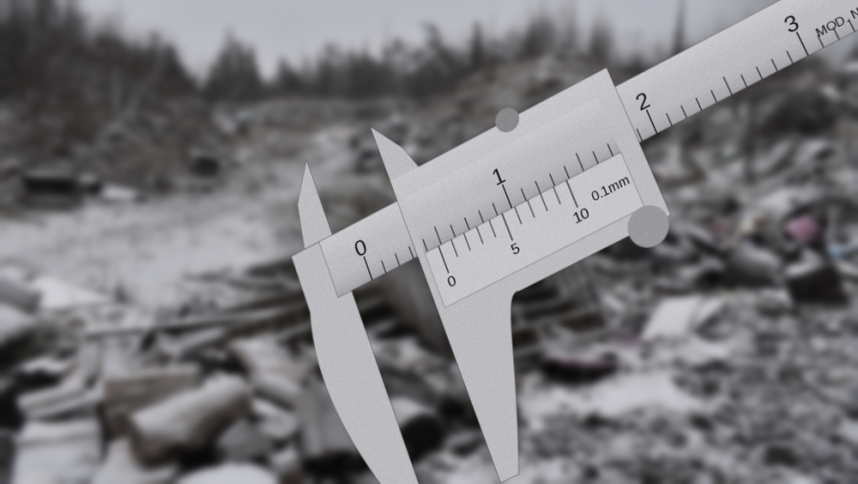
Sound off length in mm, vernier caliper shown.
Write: 4.8 mm
